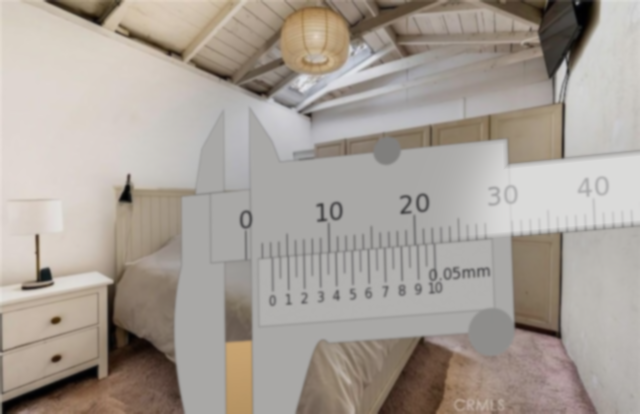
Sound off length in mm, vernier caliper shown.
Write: 3.2 mm
